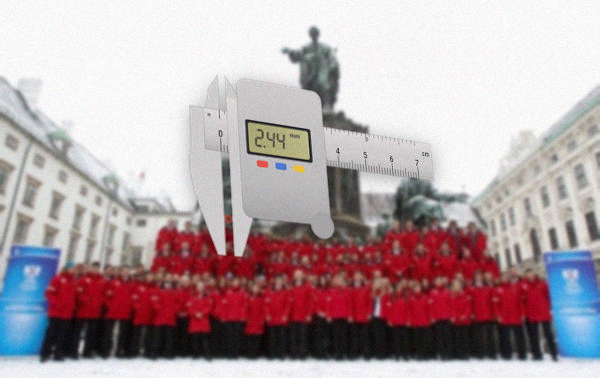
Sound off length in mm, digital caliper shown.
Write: 2.44 mm
